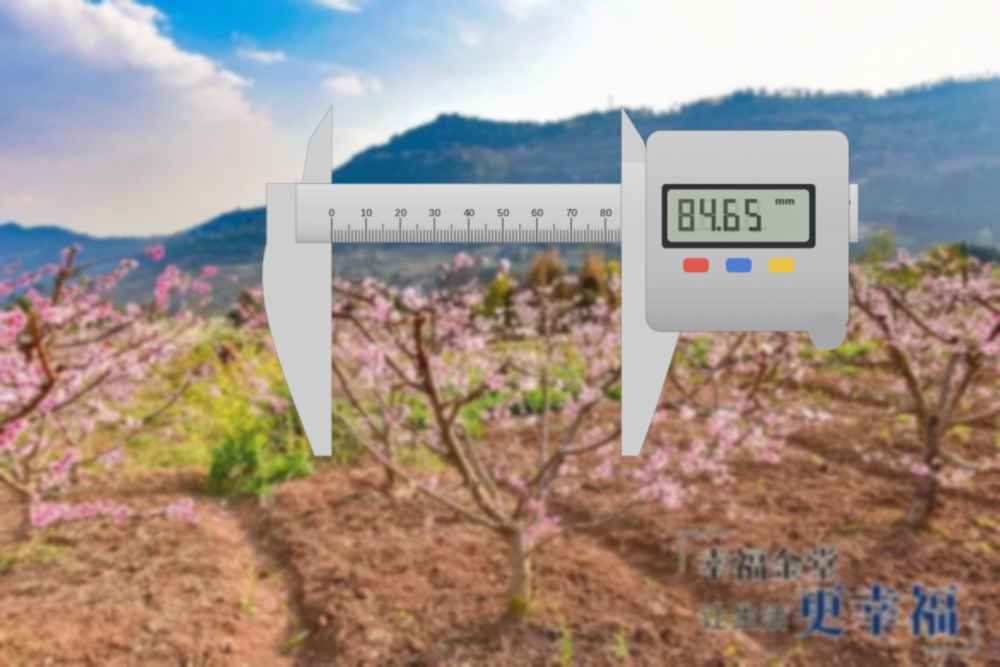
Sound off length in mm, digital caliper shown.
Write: 84.65 mm
